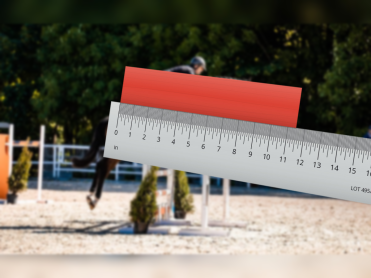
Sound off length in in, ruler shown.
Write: 11.5 in
